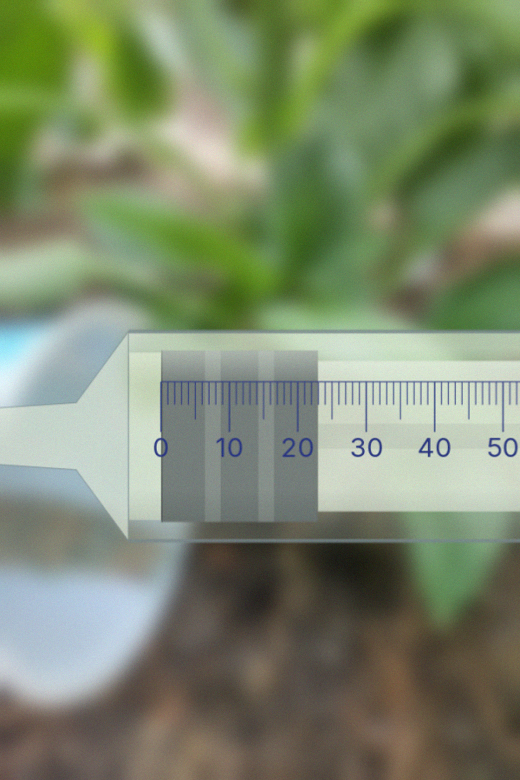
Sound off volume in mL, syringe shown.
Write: 0 mL
